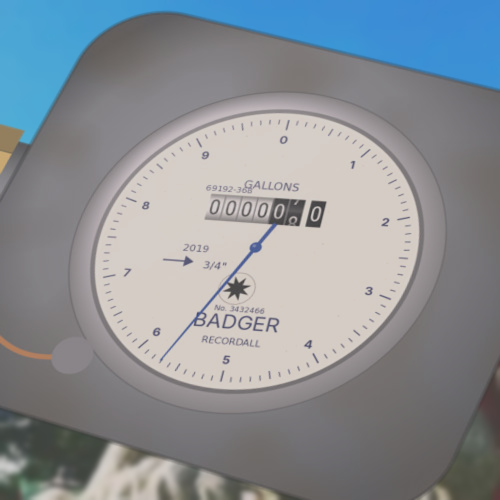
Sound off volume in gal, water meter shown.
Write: 75.7 gal
